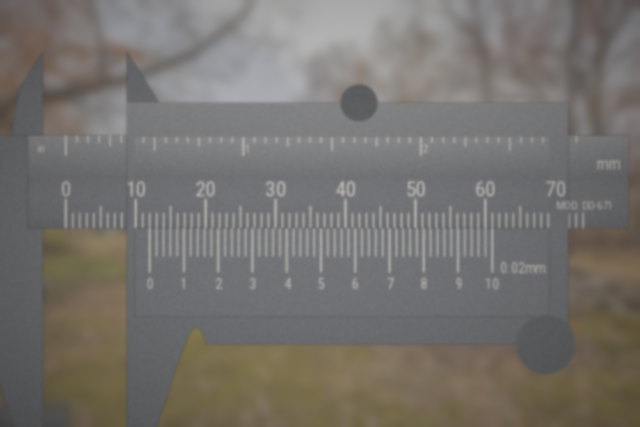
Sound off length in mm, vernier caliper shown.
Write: 12.0 mm
